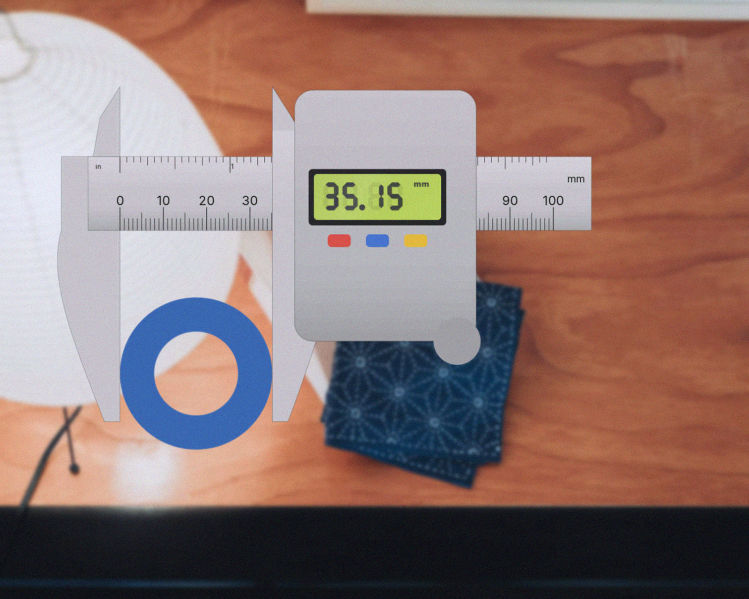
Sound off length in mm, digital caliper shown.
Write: 35.15 mm
